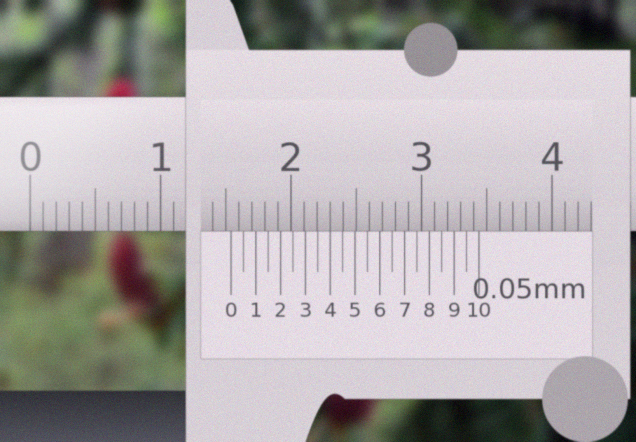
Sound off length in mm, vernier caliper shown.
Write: 15.4 mm
